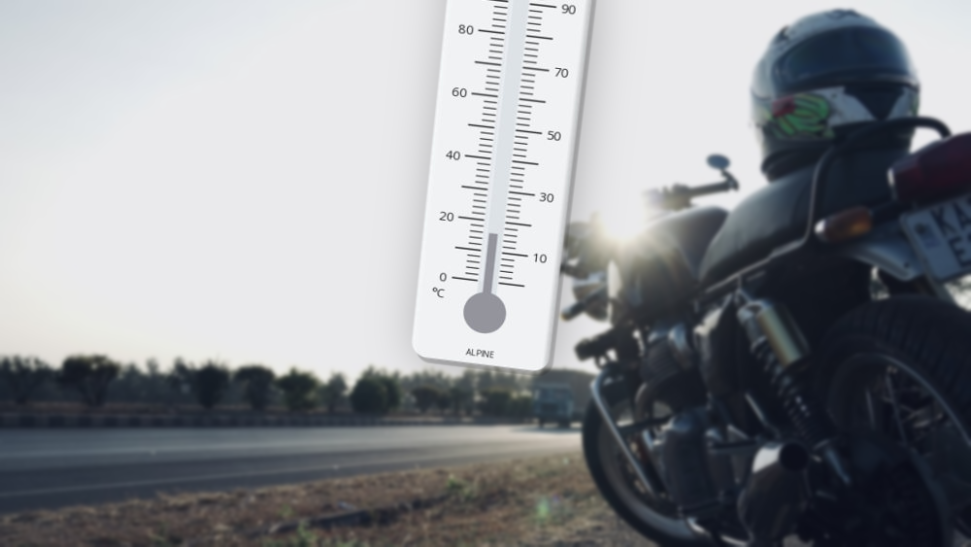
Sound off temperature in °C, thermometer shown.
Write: 16 °C
